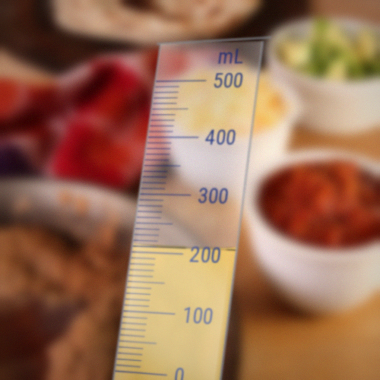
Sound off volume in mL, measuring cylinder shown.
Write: 210 mL
